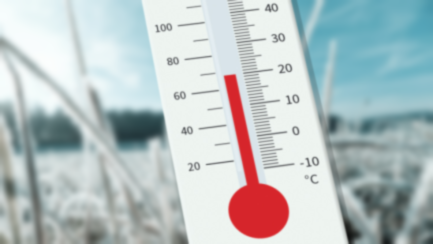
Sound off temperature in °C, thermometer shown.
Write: 20 °C
